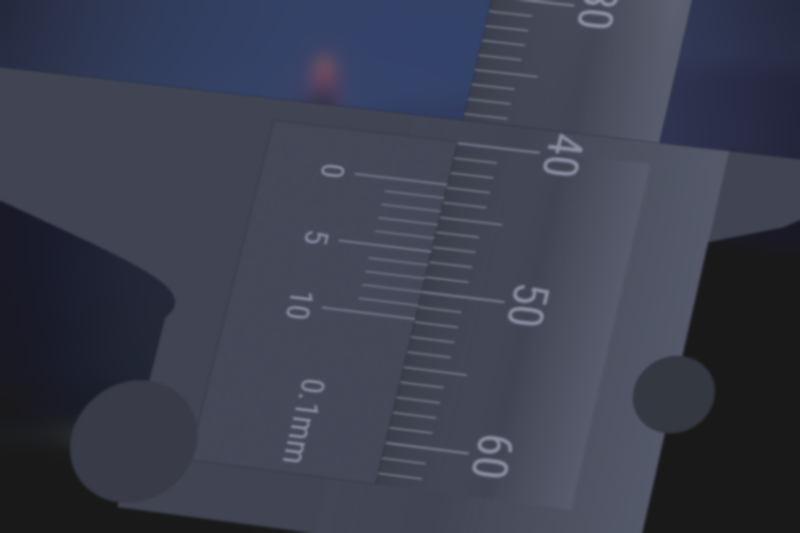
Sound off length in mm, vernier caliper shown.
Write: 42.8 mm
